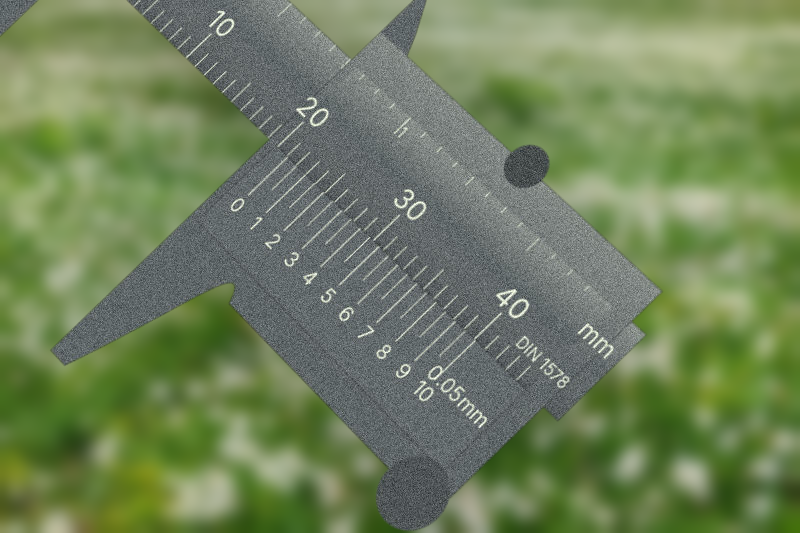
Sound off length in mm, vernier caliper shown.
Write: 21.1 mm
